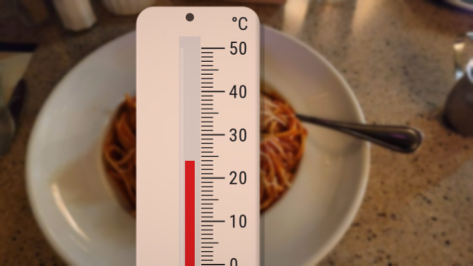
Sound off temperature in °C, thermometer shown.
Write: 24 °C
